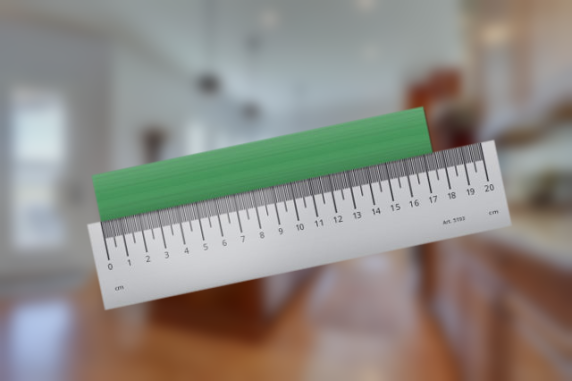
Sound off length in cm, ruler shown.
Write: 17.5 cm
